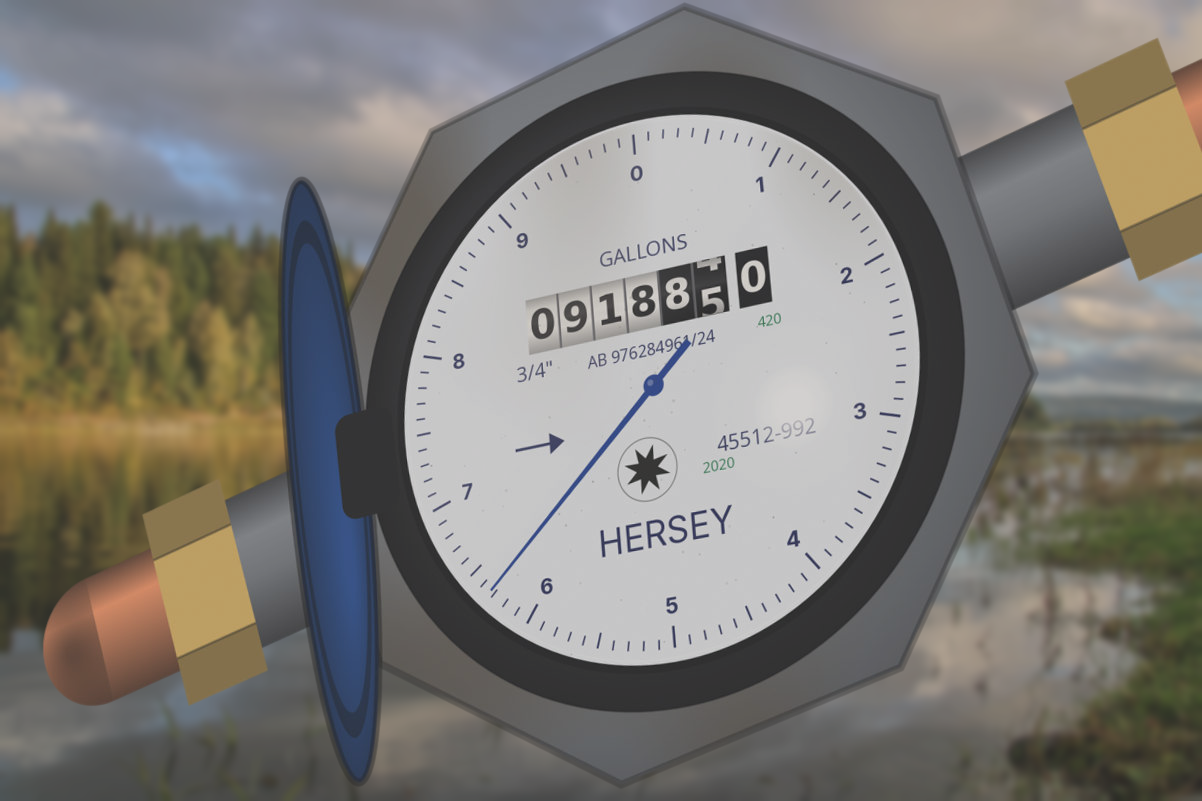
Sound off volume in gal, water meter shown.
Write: 918846.3 gal
